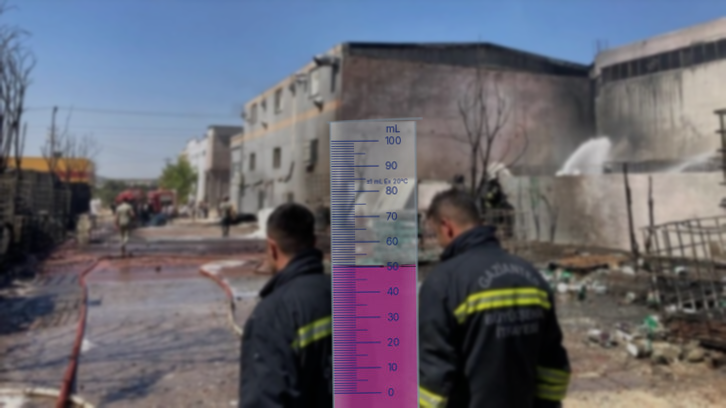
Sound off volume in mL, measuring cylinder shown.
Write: 50 mL
